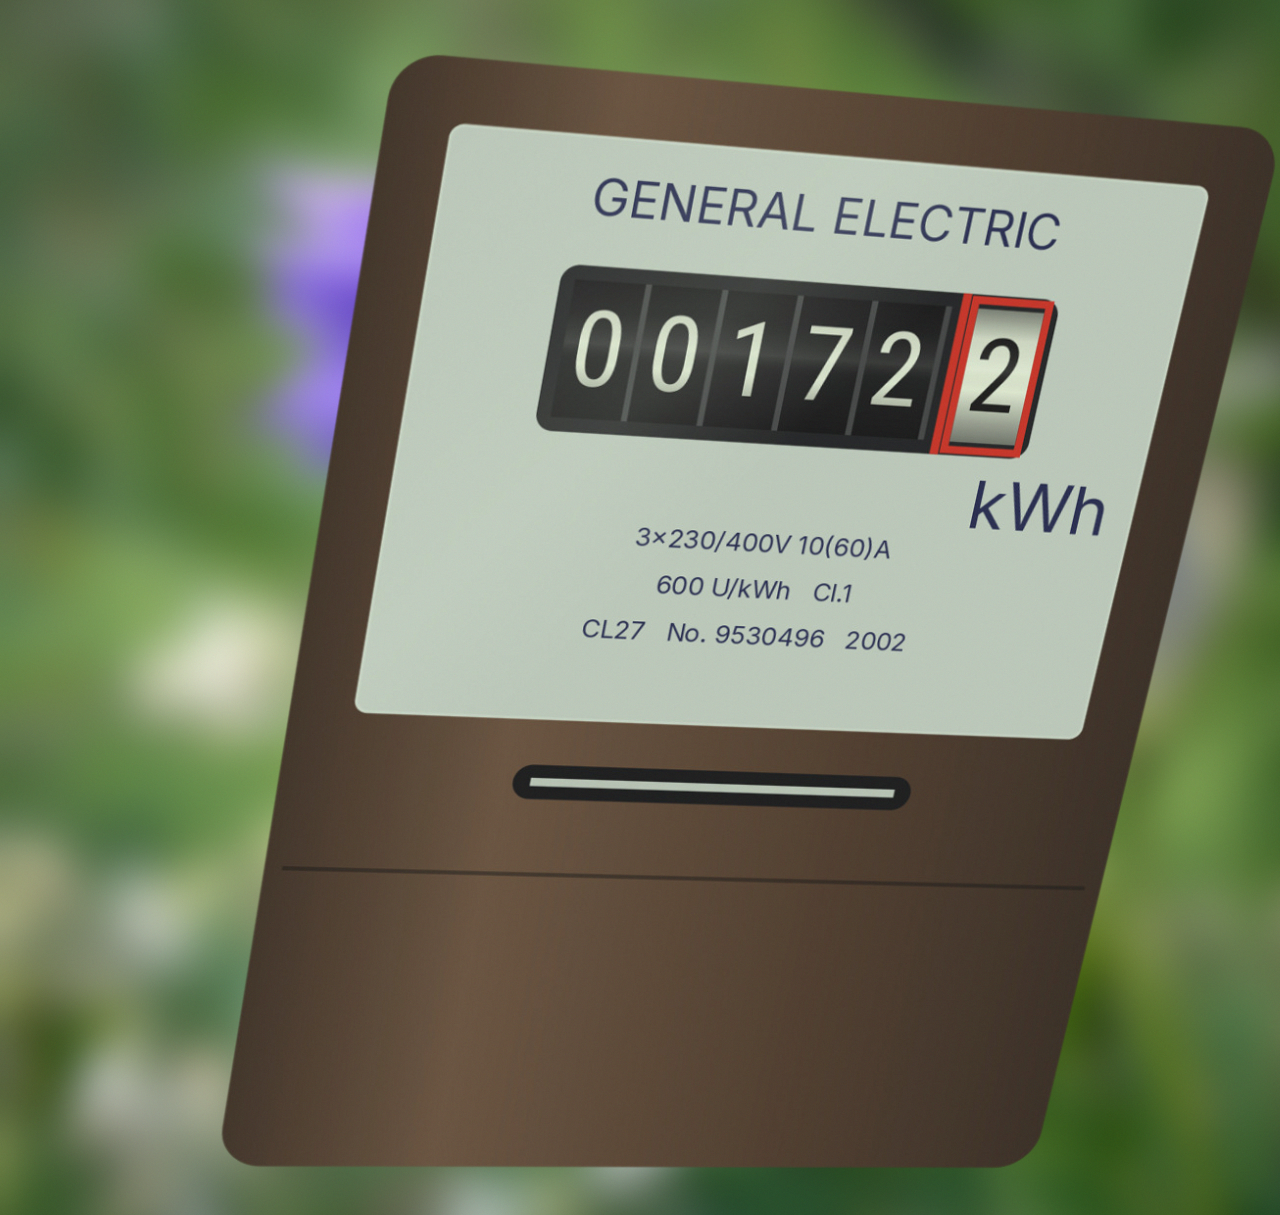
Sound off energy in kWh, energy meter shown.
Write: 172.2 kWh
